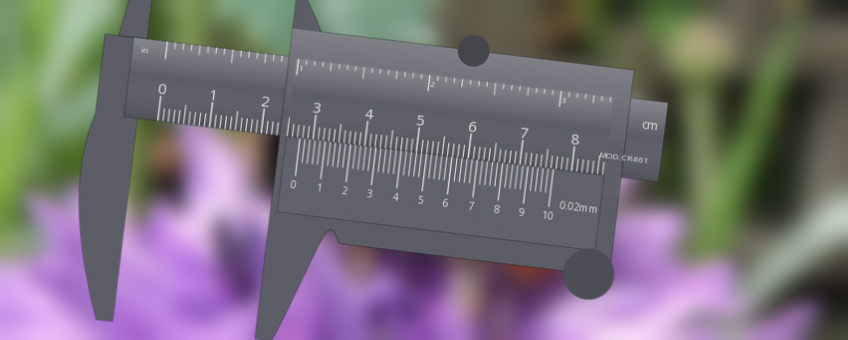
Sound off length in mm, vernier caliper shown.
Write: 27.5 mm
